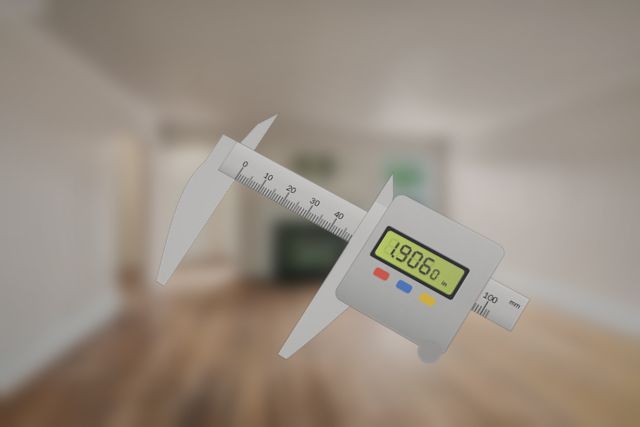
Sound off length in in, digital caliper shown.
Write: 1.9060 in
